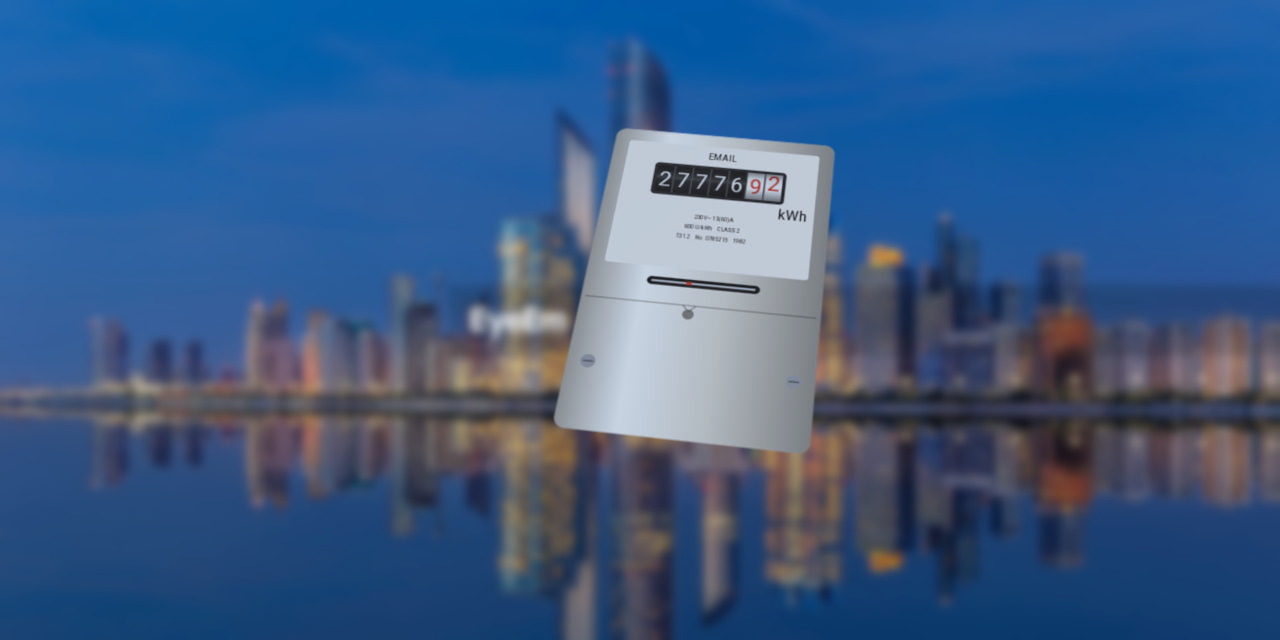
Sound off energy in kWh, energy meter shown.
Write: 27776.92 kWh
